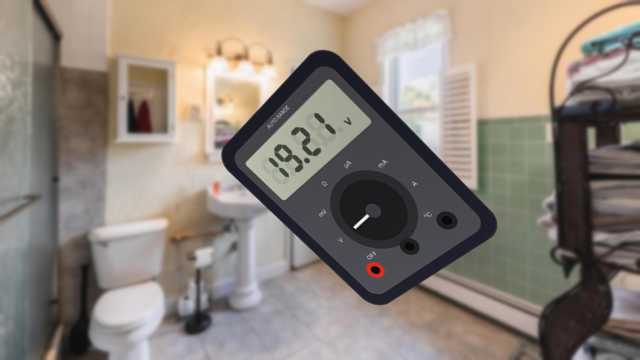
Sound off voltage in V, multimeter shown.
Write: 19.21 V
